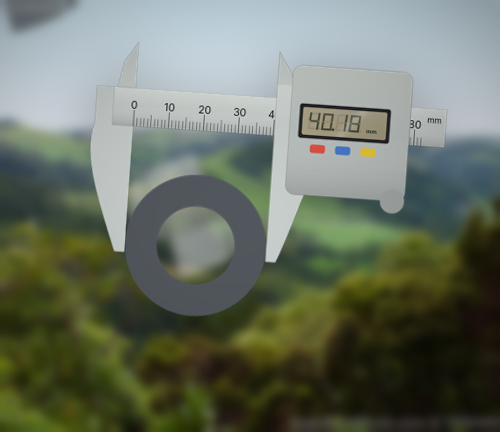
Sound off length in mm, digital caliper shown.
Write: 40.18 mm
